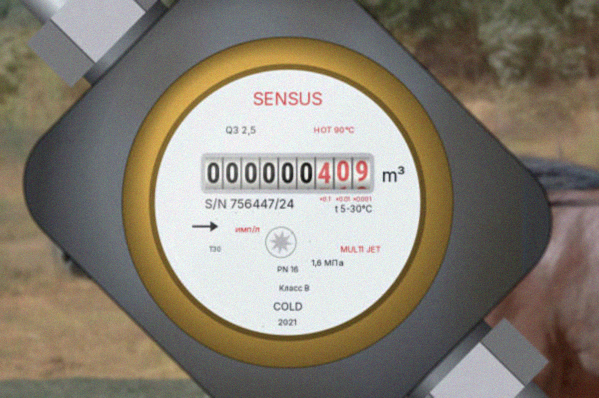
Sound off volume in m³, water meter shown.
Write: 0.409 m³
